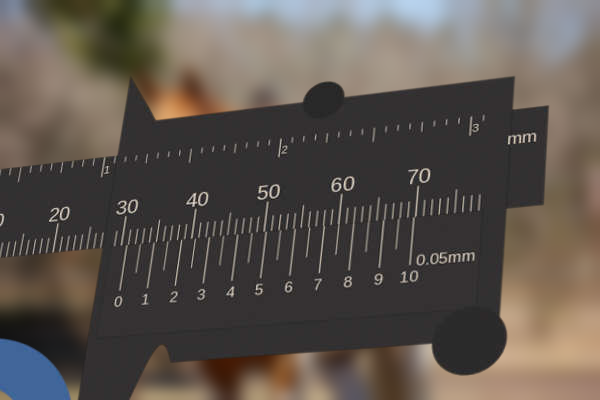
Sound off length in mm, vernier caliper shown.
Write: 30.8 mm
